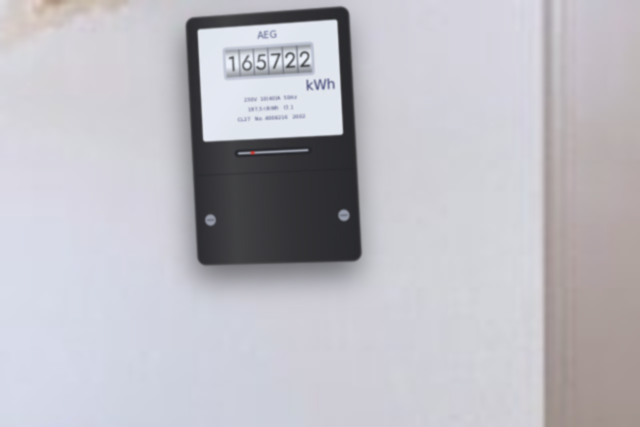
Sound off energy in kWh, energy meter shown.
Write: 165722 kWh
